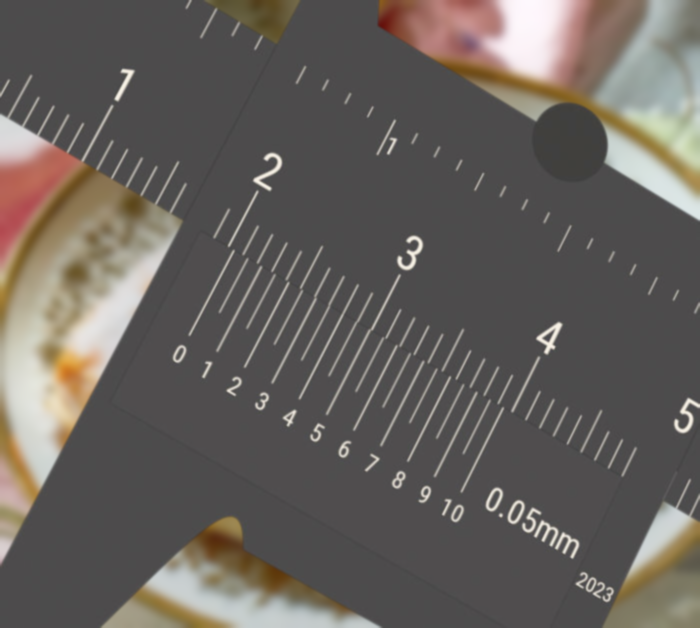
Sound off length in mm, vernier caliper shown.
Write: 20.4 mm
